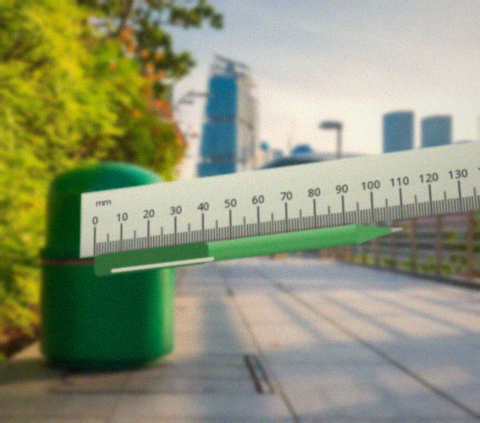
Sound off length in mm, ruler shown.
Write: 110 mm
